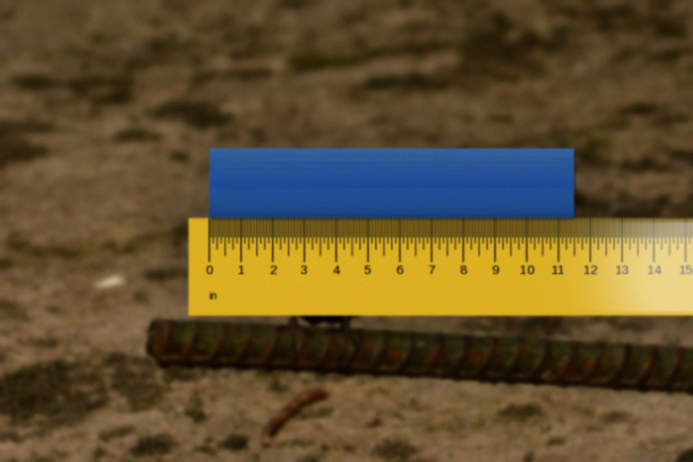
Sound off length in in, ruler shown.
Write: 11.5 in
